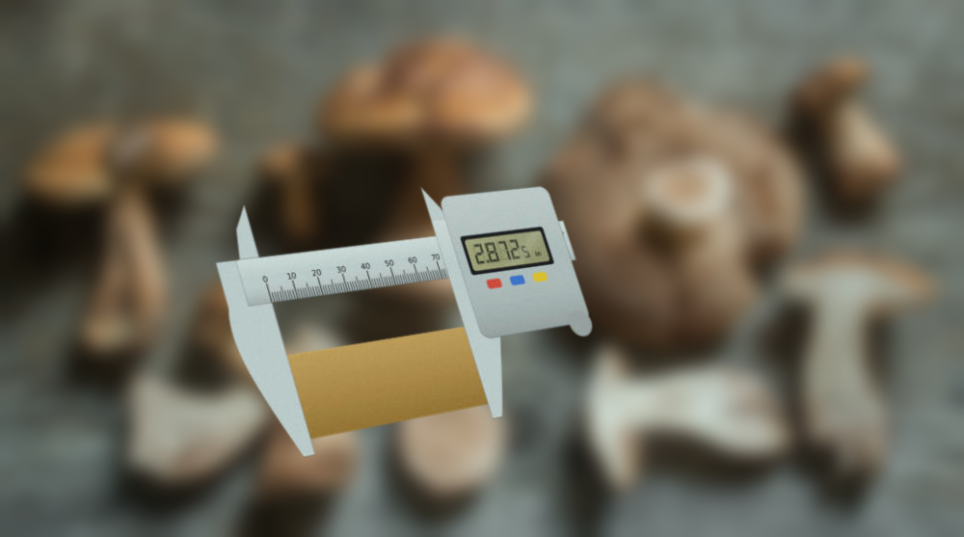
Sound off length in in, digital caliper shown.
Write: 2.8725 in
